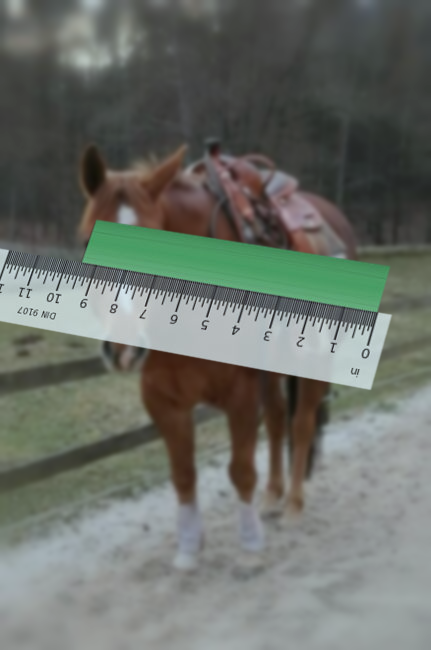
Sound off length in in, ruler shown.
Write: 9.5 in
